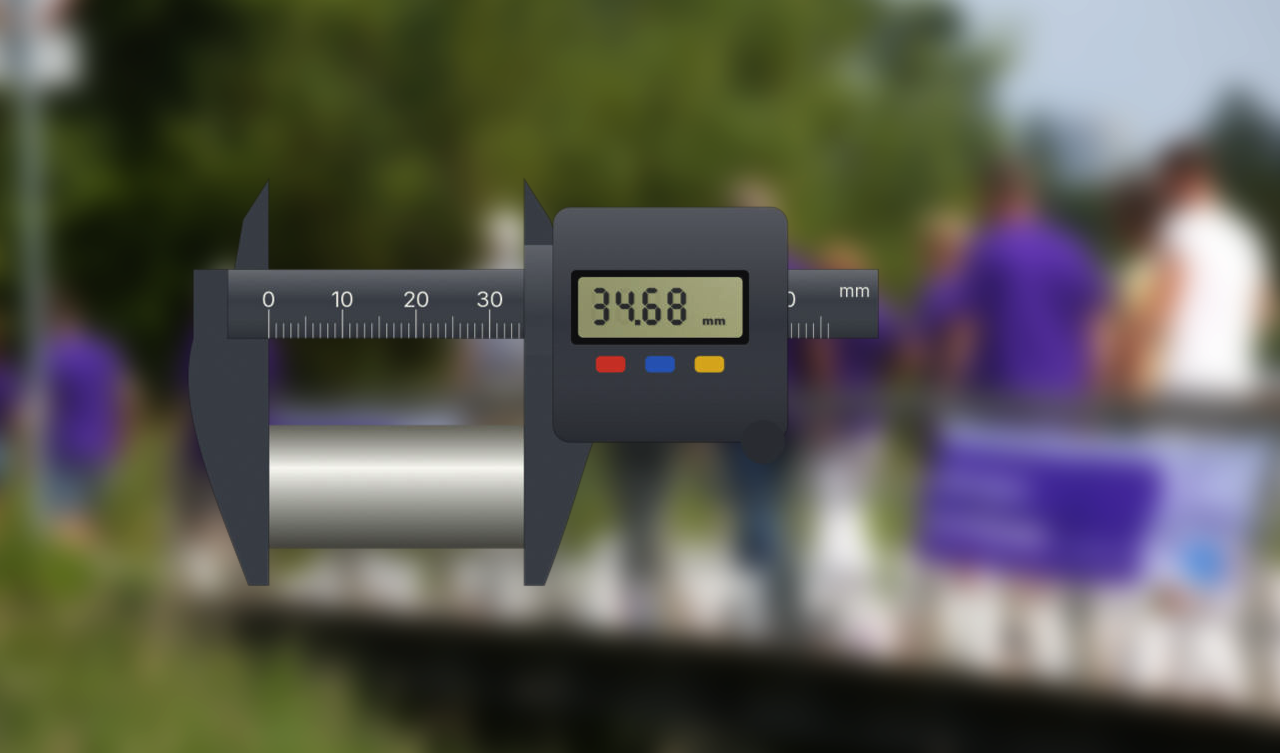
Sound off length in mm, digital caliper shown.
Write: 34.68 mm
